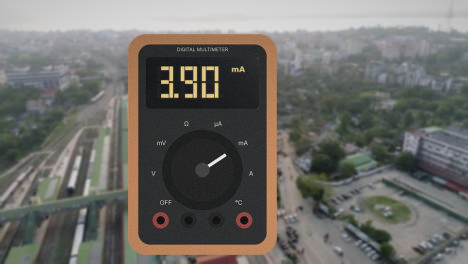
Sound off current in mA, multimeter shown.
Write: 3.90 mA
